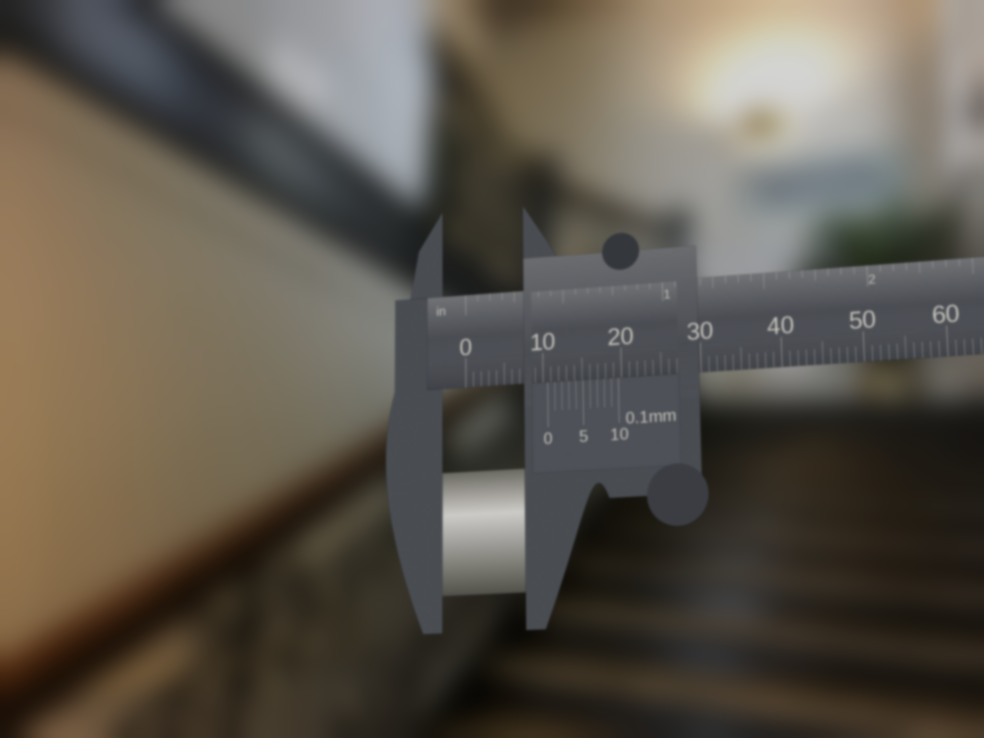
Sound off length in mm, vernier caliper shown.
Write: 10.6 mm
